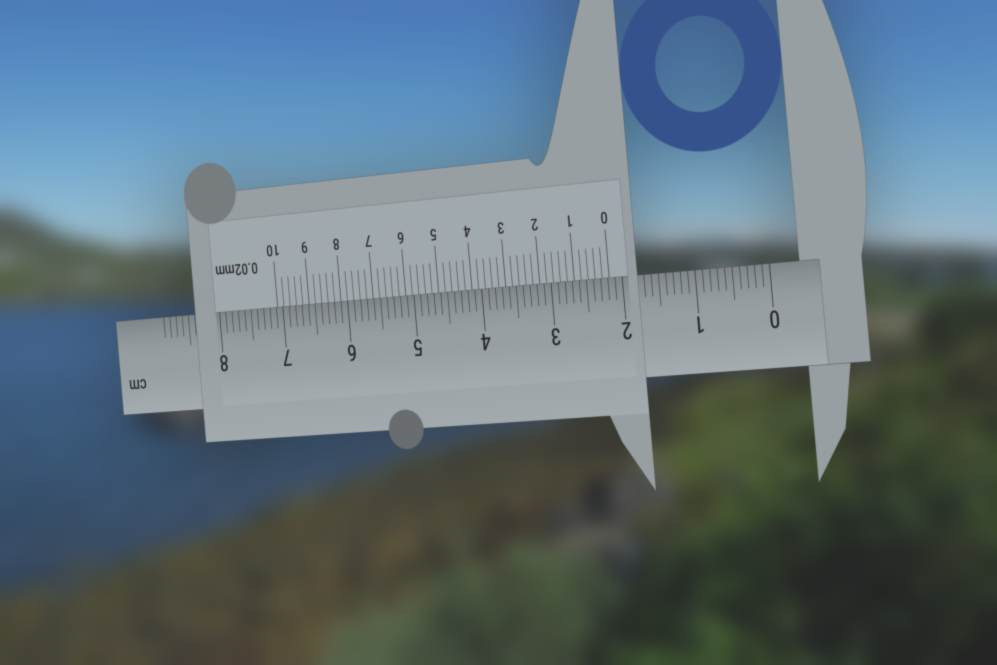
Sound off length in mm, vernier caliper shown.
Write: 21.8 mm
